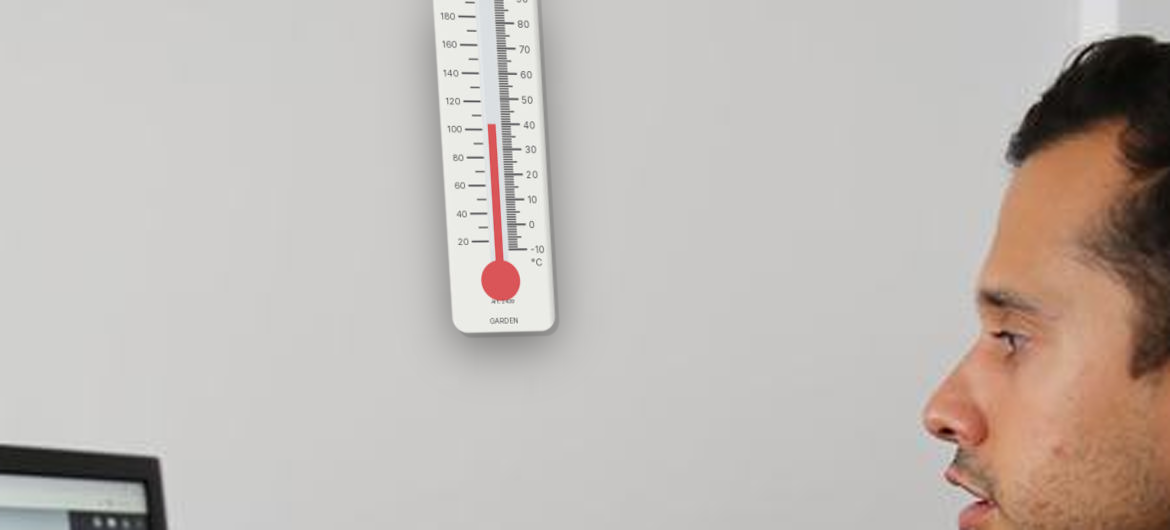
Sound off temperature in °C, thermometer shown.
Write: 40 °C
